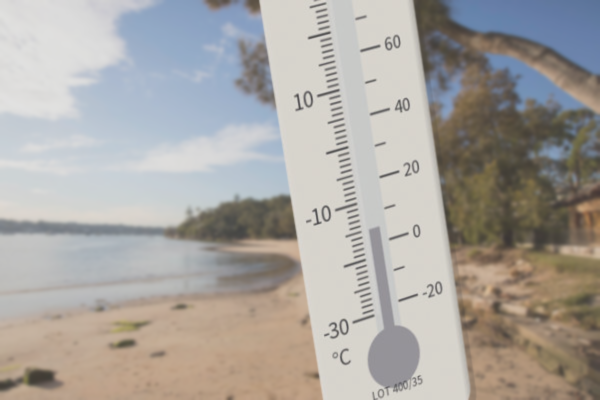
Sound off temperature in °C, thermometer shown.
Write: -15 °C
